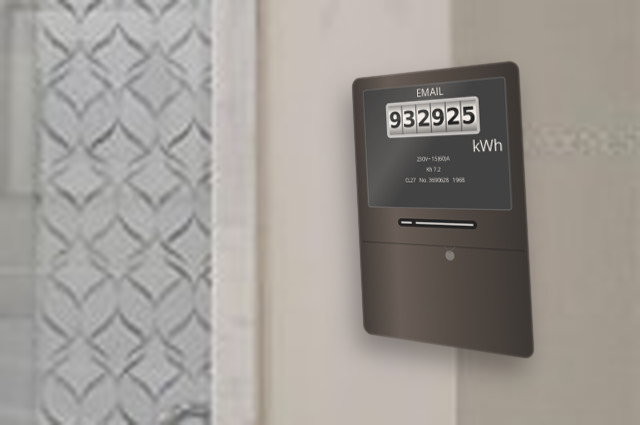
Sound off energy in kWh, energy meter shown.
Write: 932925 kWh
